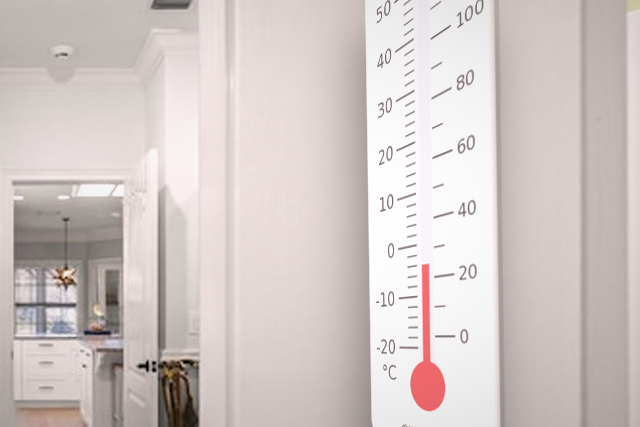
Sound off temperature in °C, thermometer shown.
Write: -4 °C
